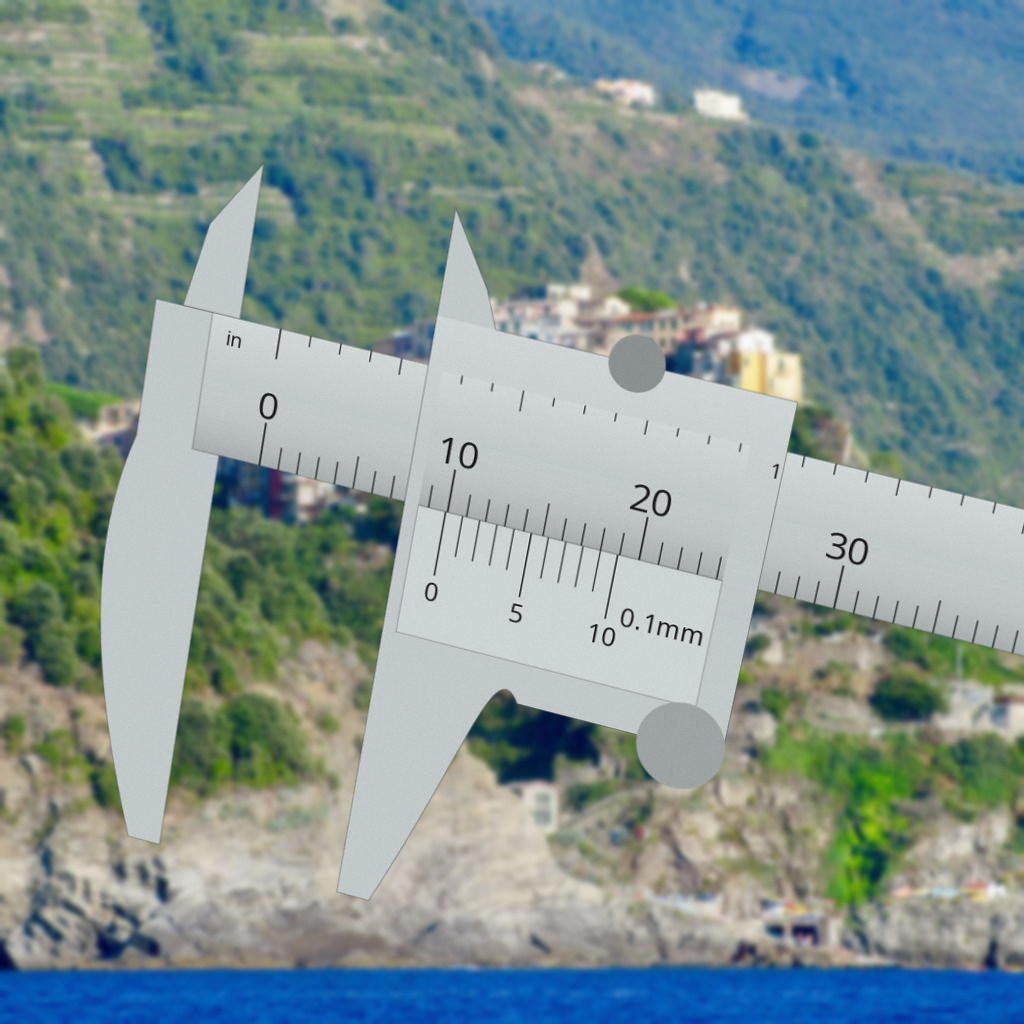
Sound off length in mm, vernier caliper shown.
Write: 9.9 mm
